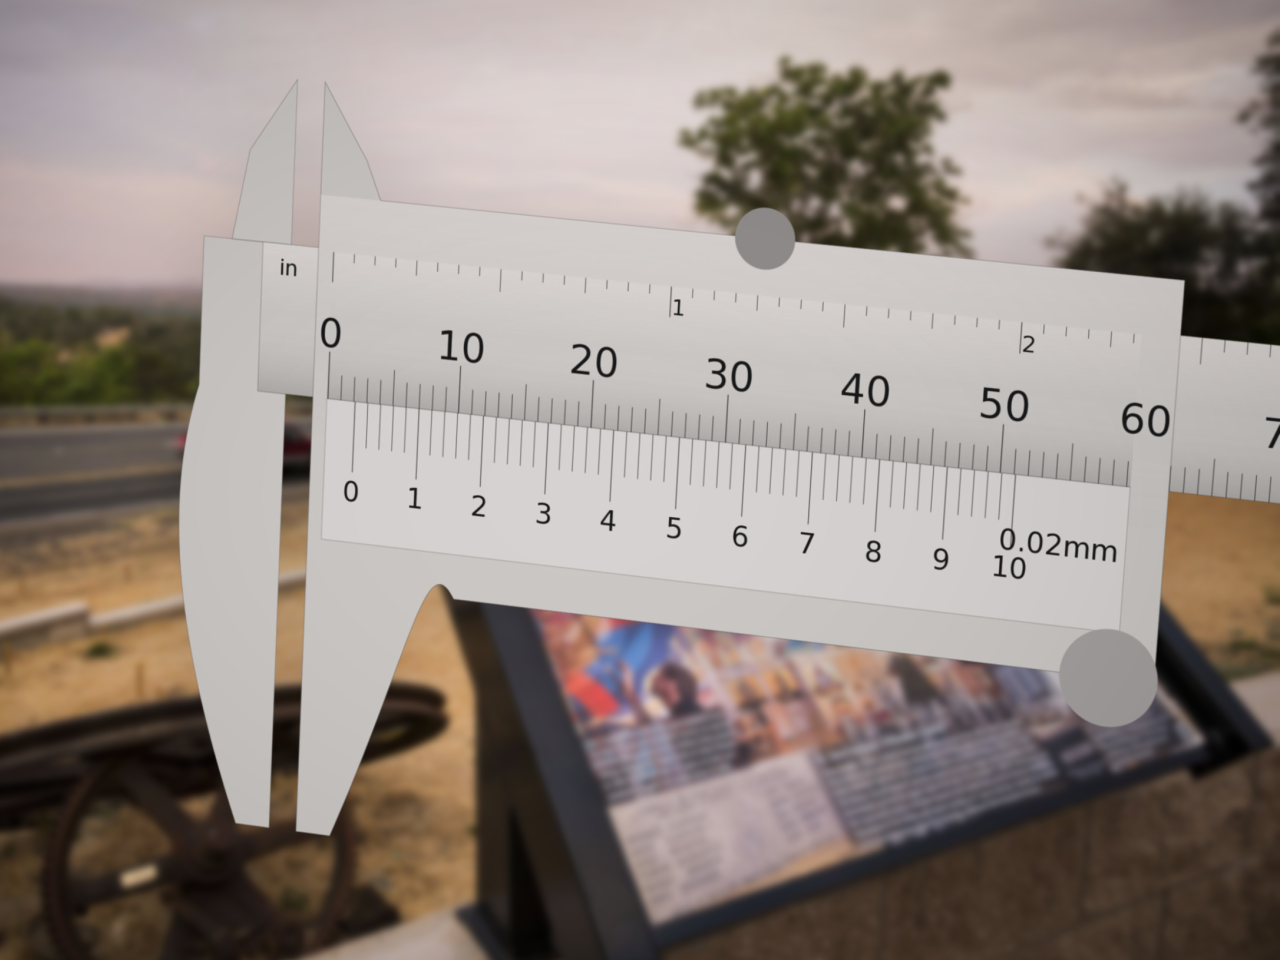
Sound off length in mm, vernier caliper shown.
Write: 2.1 mm
